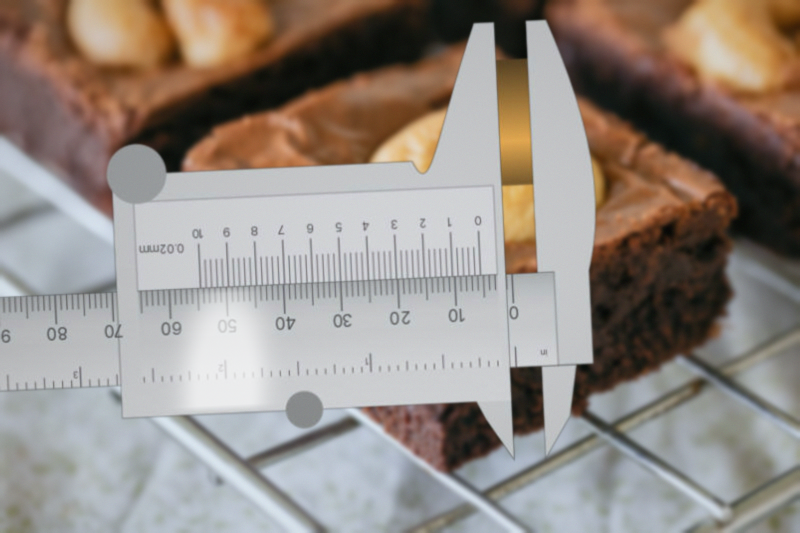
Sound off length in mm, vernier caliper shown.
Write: 5.5 mm
